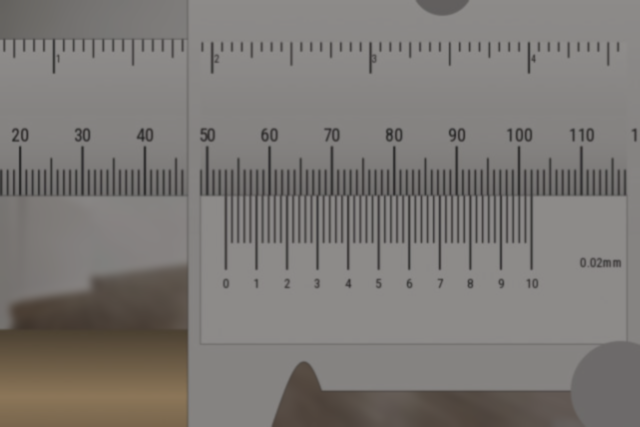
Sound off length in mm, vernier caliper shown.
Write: 53.0 mm
